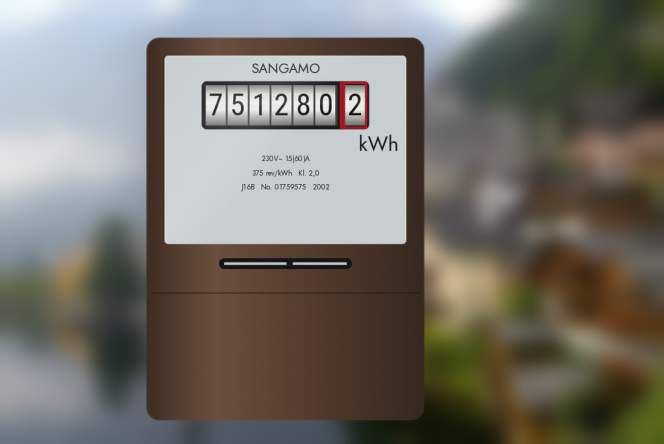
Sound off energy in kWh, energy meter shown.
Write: 751280.2 kWh
